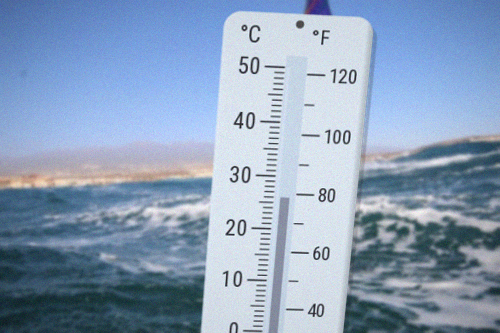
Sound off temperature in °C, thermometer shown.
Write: 26 °C
